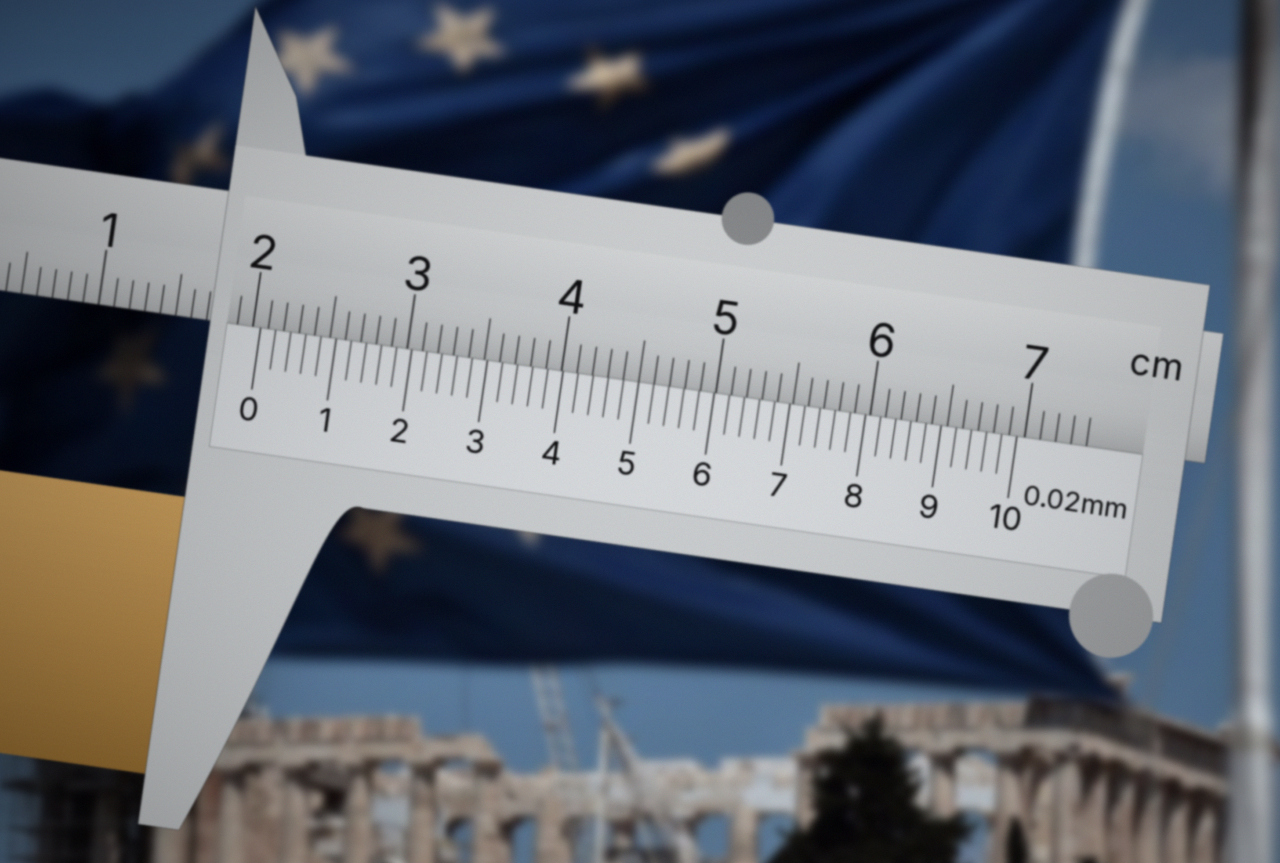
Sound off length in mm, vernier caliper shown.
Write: 20.5 mm
